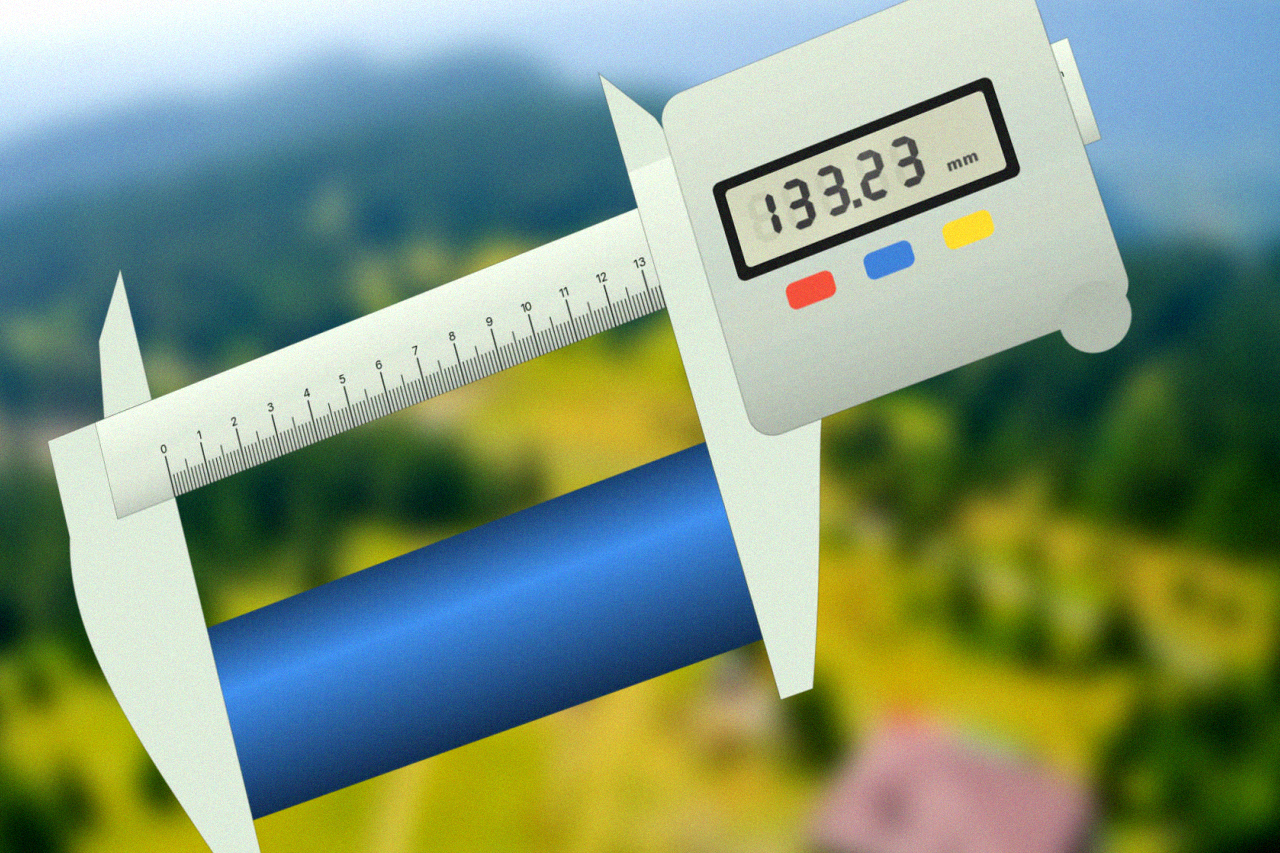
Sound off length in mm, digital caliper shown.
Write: 133.23 mm
